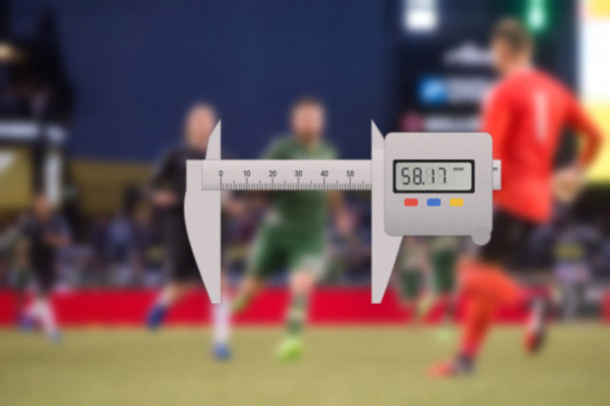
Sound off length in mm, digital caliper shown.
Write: 58.17 mm
